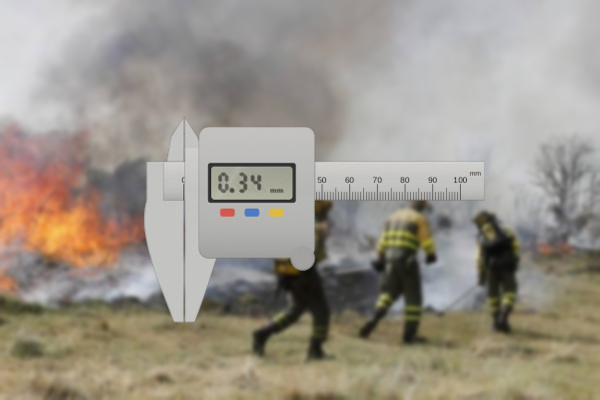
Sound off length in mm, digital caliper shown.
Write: 0.34 mm
